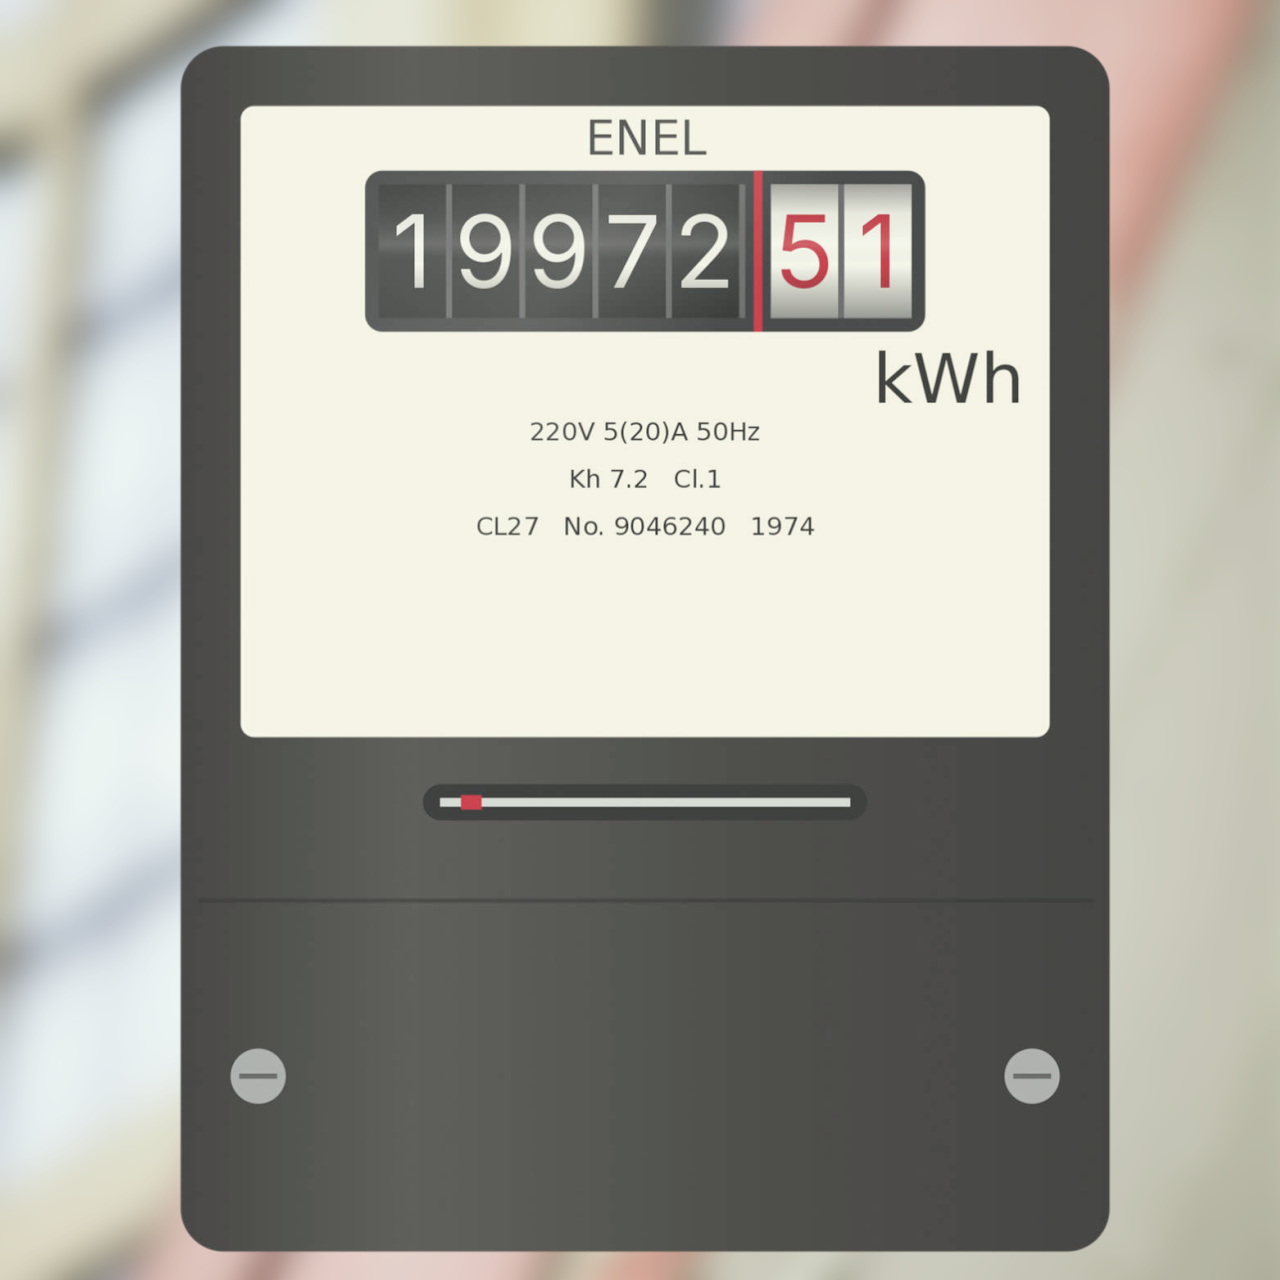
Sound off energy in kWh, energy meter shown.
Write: 19972.51 kWh
